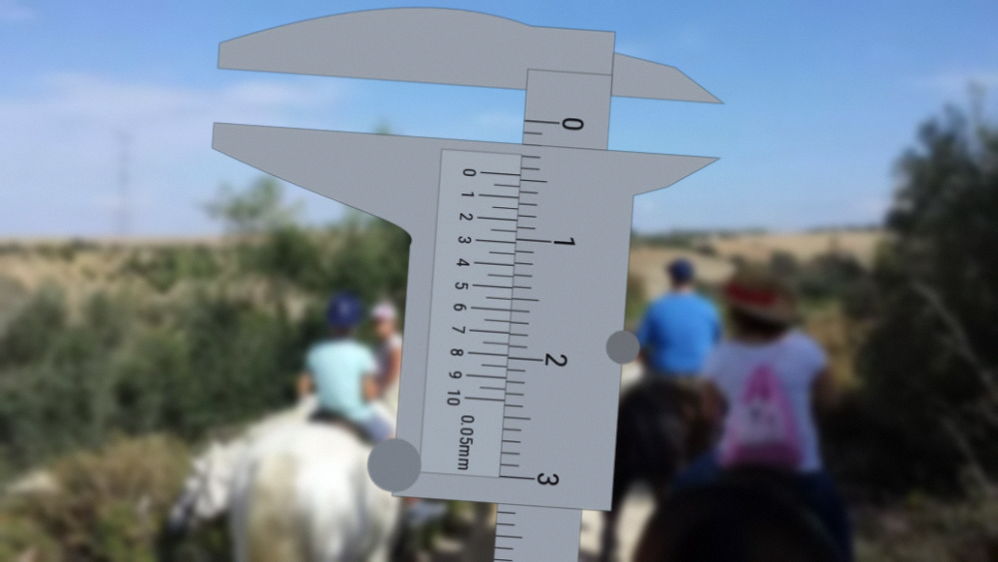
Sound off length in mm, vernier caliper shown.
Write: 4.6 mm
